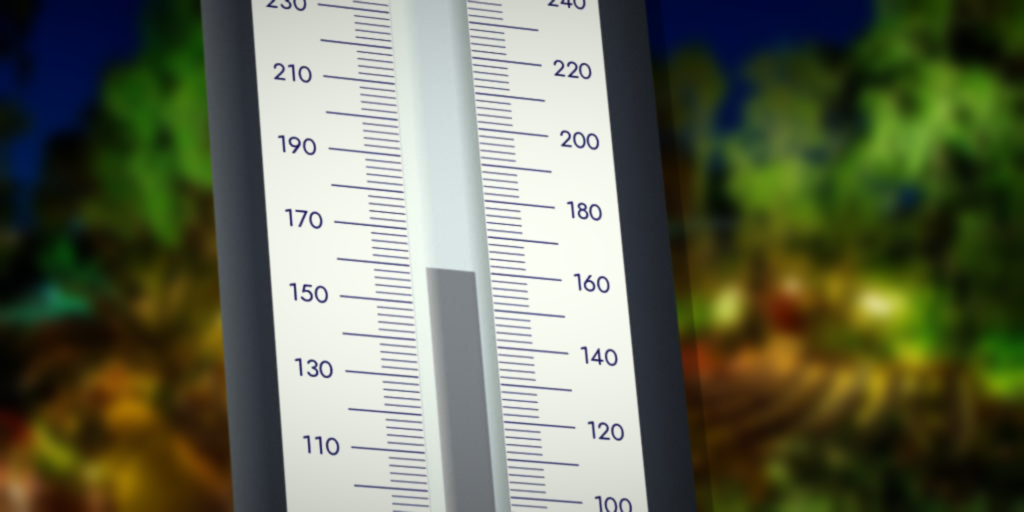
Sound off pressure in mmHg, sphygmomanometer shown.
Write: 160 mmHg
